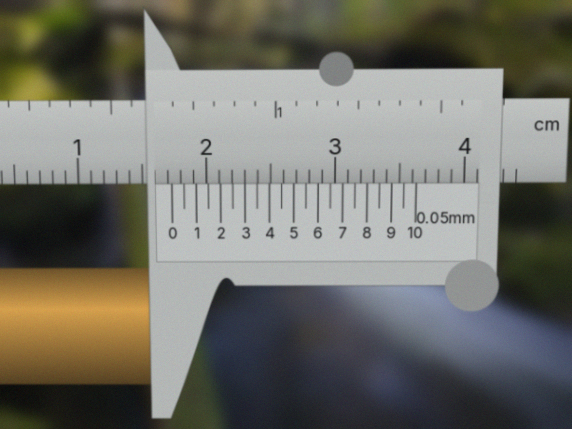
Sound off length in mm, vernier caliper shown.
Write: 17.3 mm
